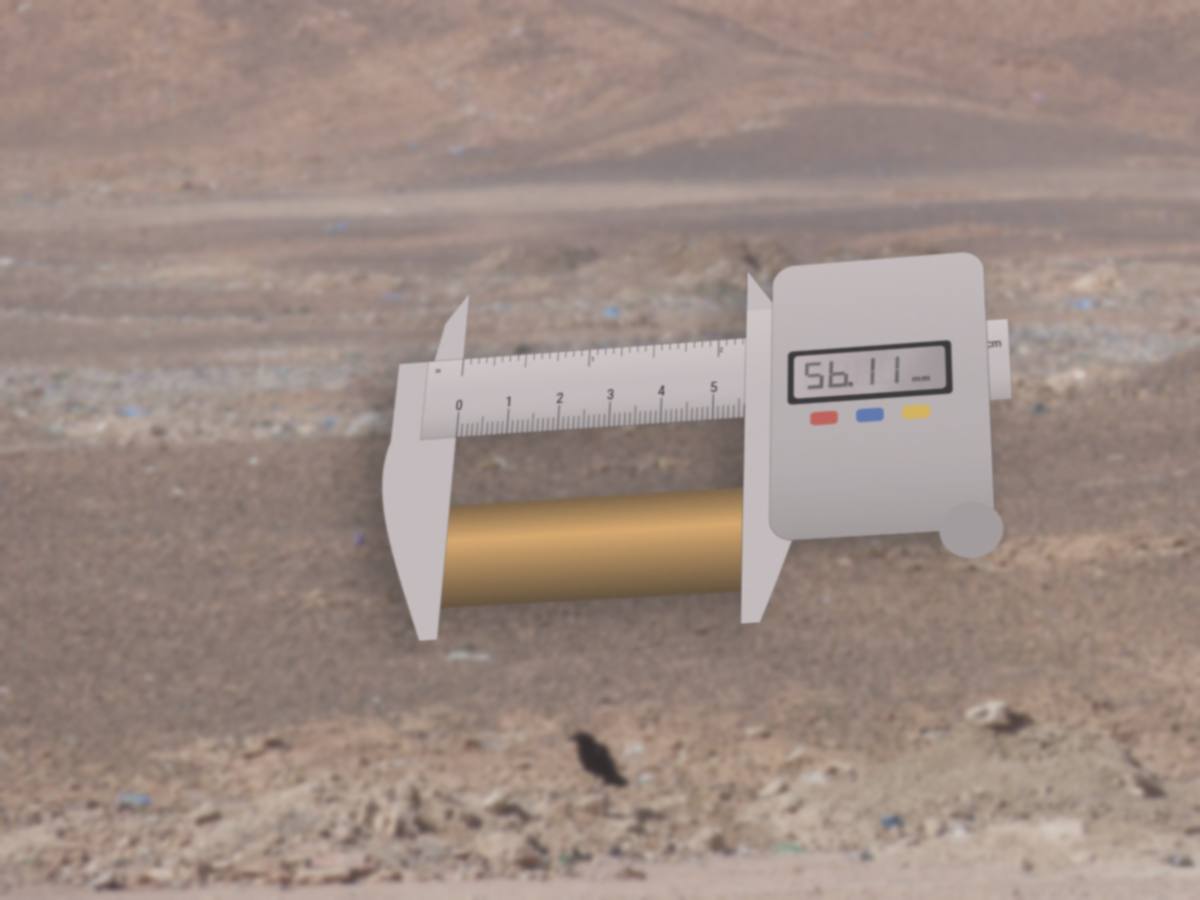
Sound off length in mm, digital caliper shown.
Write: 56.11 mm
